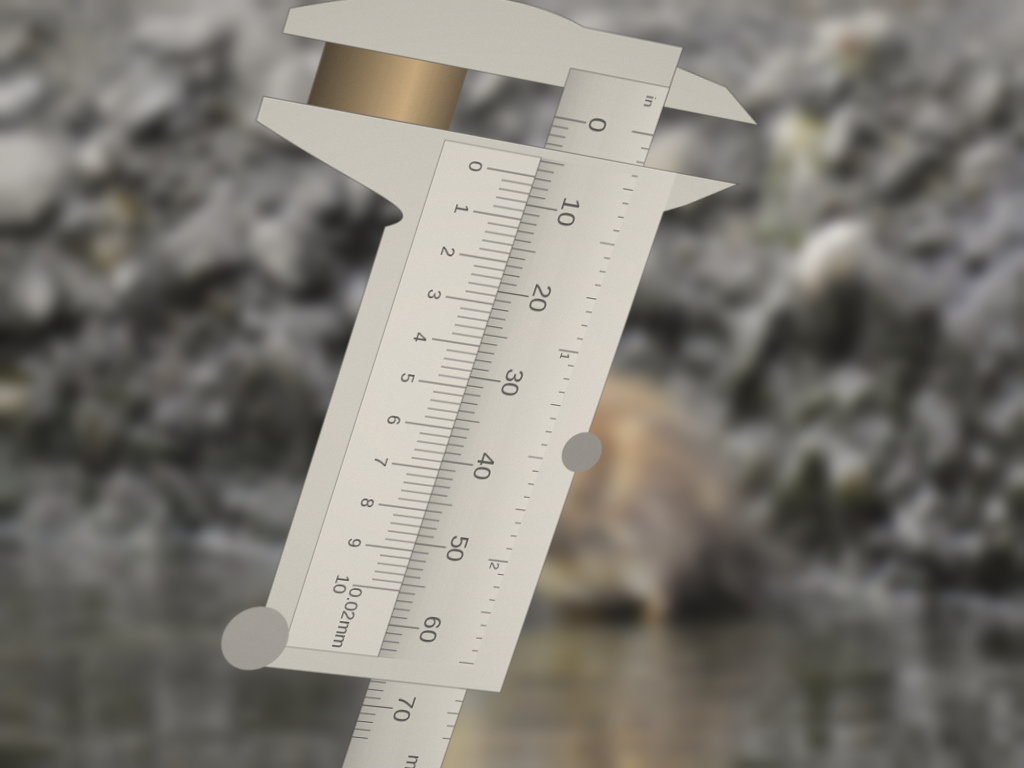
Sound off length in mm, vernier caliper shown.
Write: 6.8 mm
